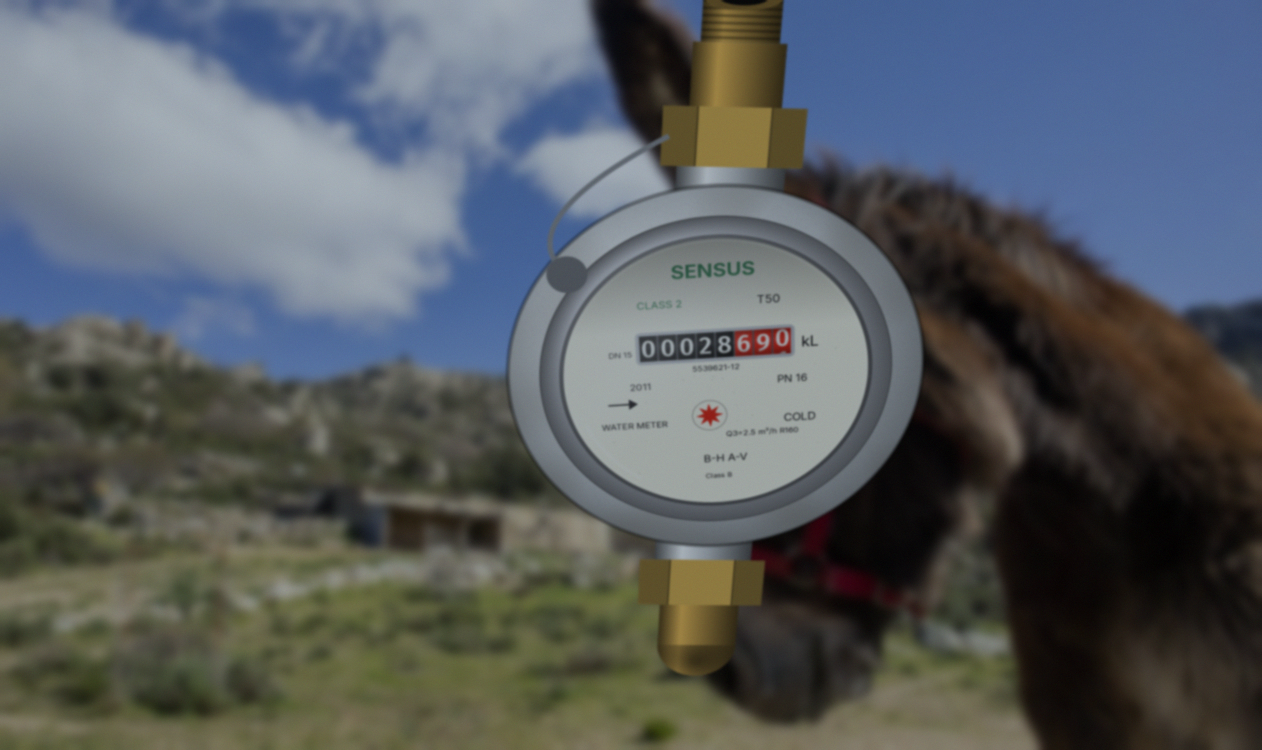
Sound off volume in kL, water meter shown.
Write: 28.690 kL
